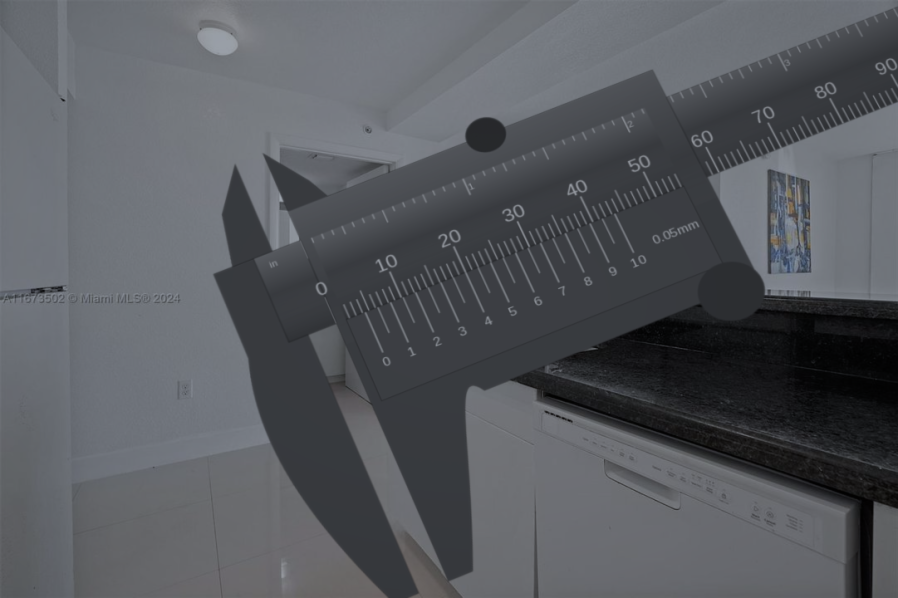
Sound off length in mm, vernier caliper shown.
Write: 4.4 mm
